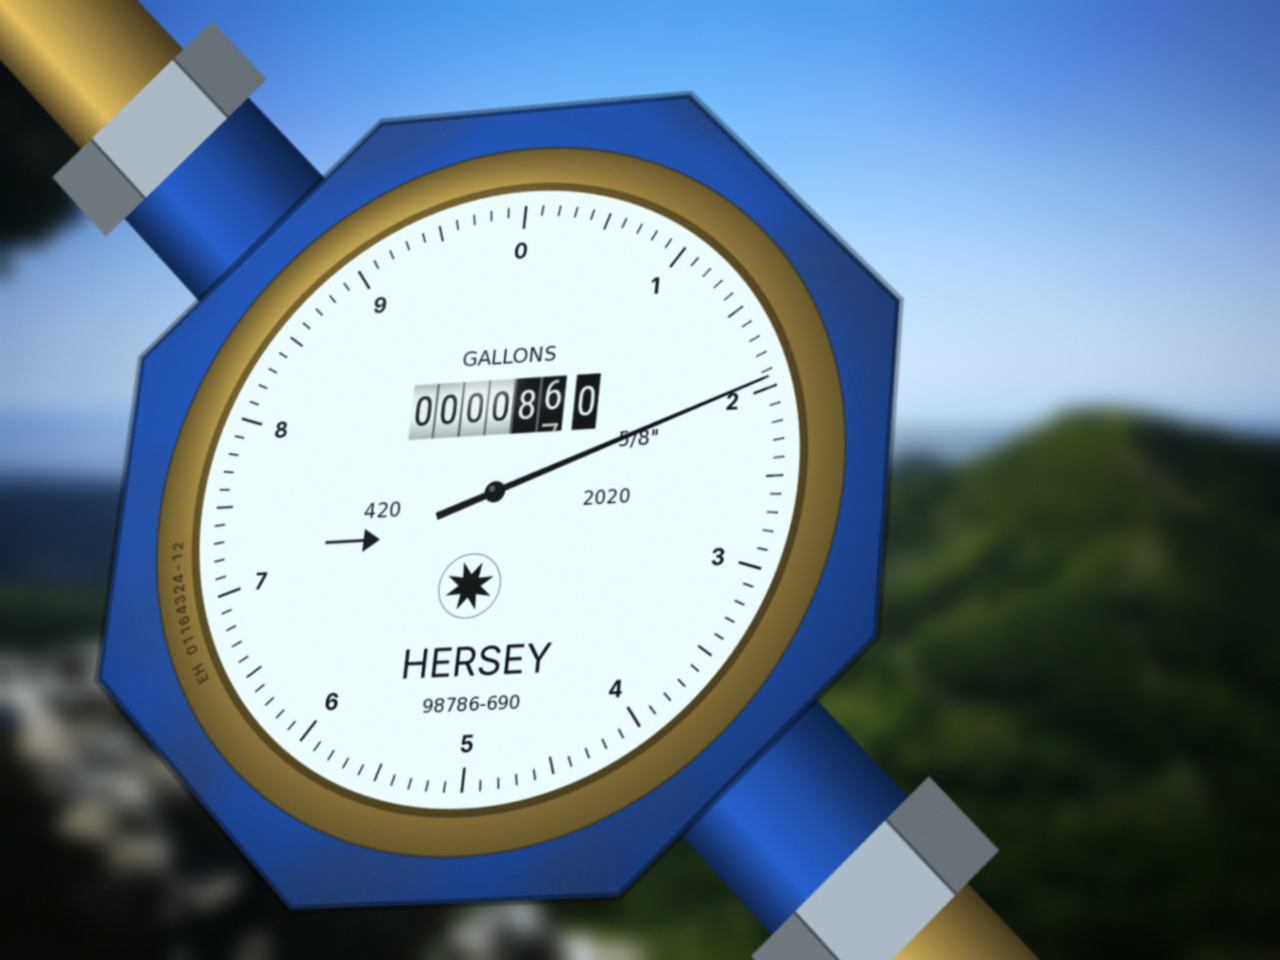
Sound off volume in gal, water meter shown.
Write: 861.9 gal
